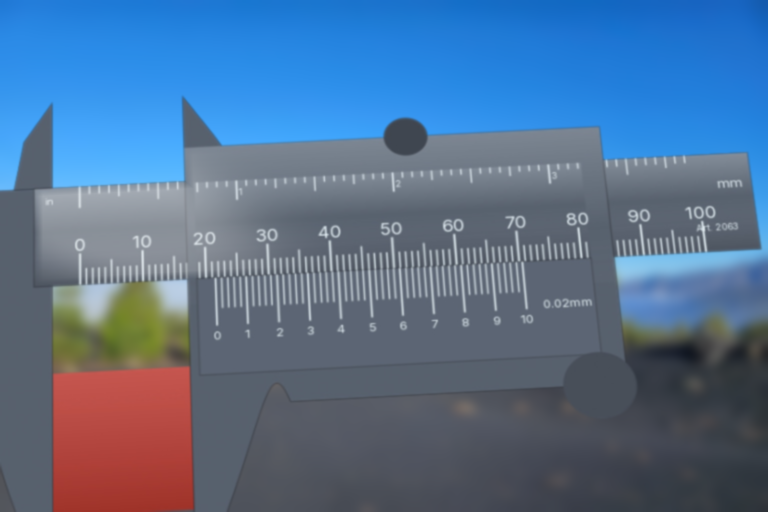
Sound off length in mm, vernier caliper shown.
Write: 21.5 mm
